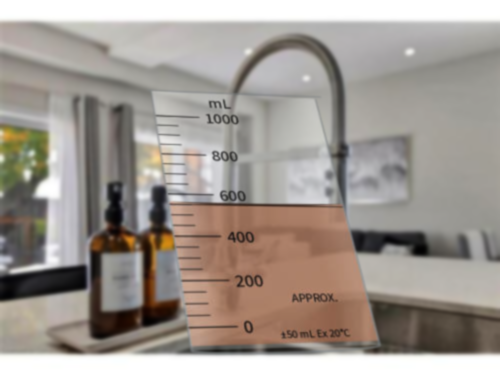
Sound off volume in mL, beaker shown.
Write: 550 mL
